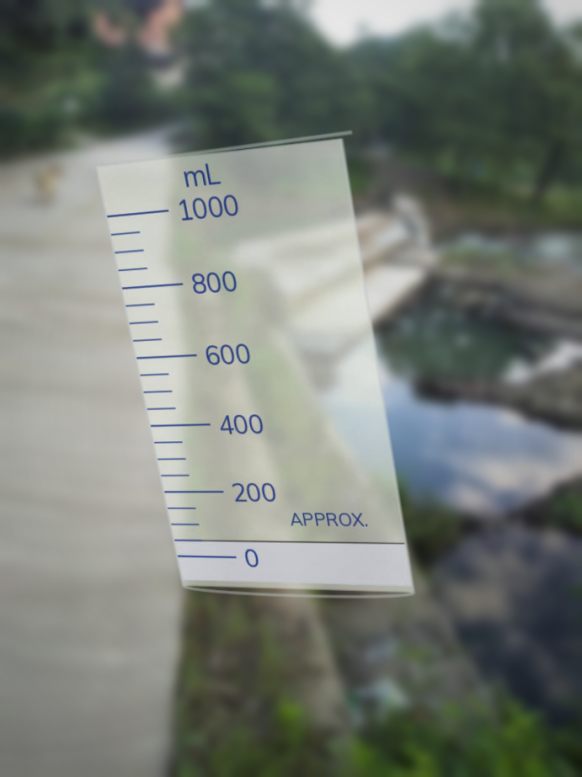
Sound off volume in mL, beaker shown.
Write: 50 mL
